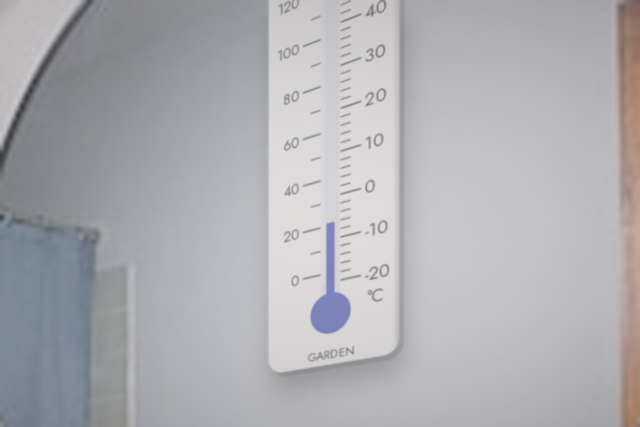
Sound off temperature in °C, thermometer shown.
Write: -6 °C
